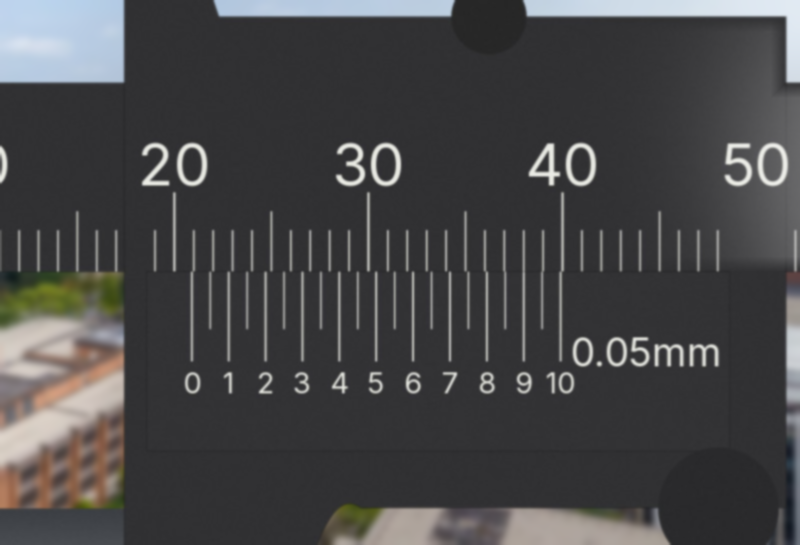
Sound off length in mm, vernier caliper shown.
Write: 20.9 mm
